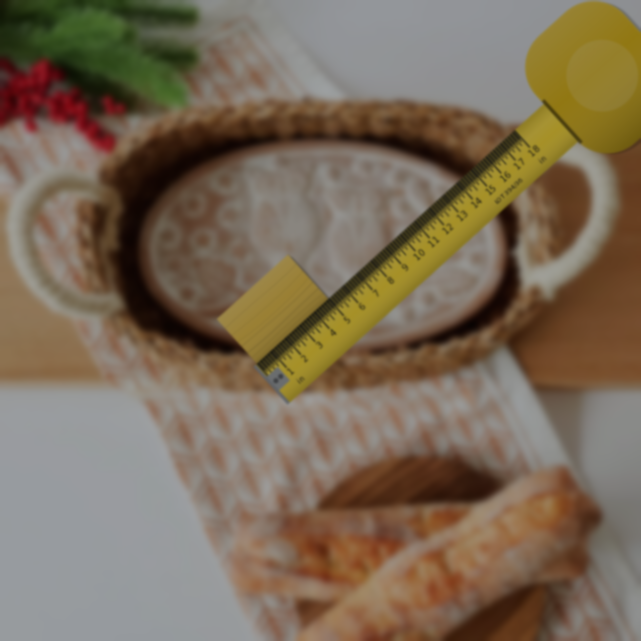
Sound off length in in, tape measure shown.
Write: 5 in
